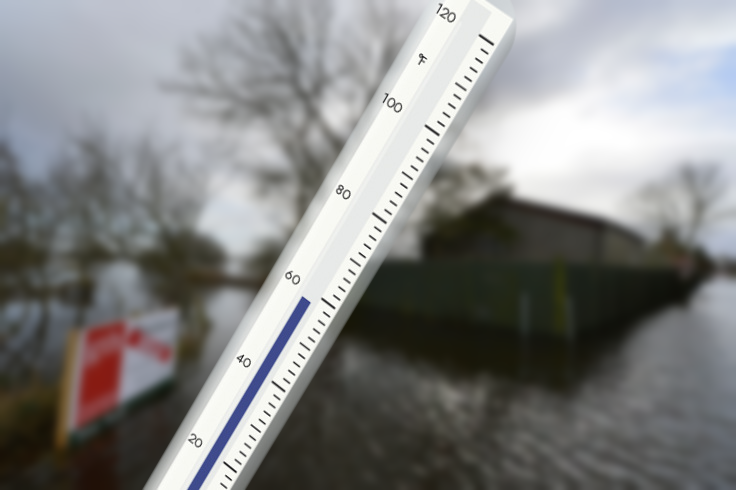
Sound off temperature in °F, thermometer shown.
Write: 58 °F
